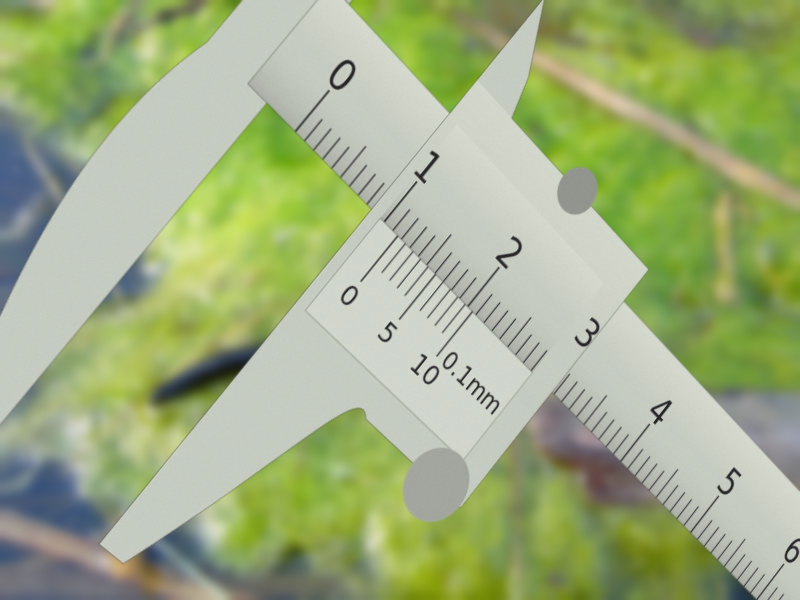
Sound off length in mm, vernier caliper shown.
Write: 11.6 mm
